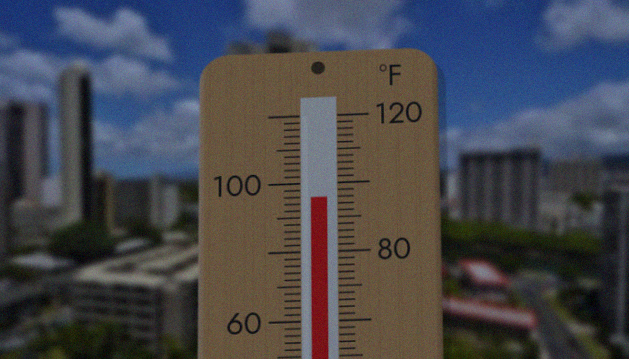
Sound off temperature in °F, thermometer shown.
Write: 96 °F
